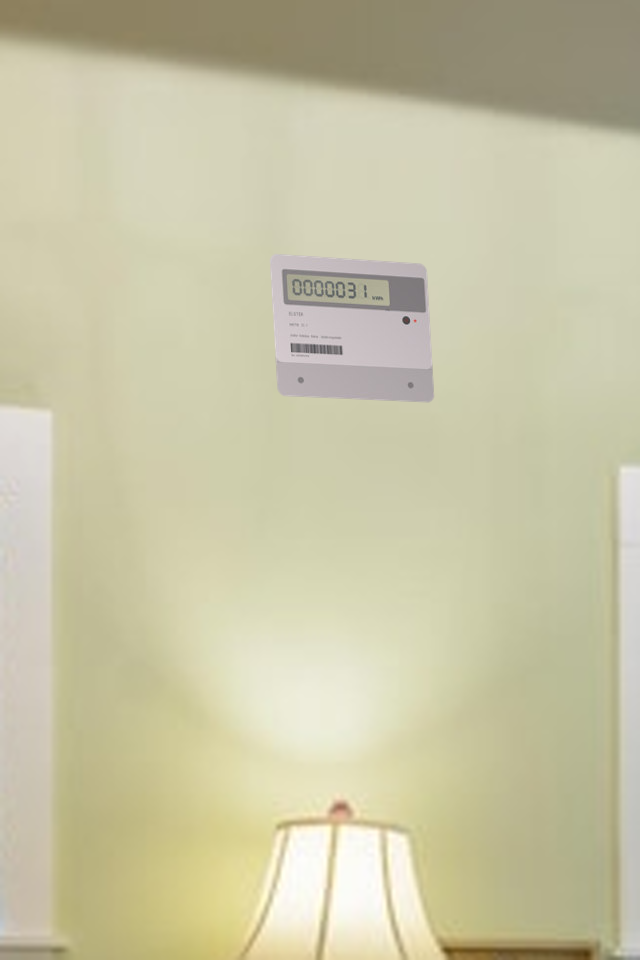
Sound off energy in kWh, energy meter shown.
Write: 31 kWh
